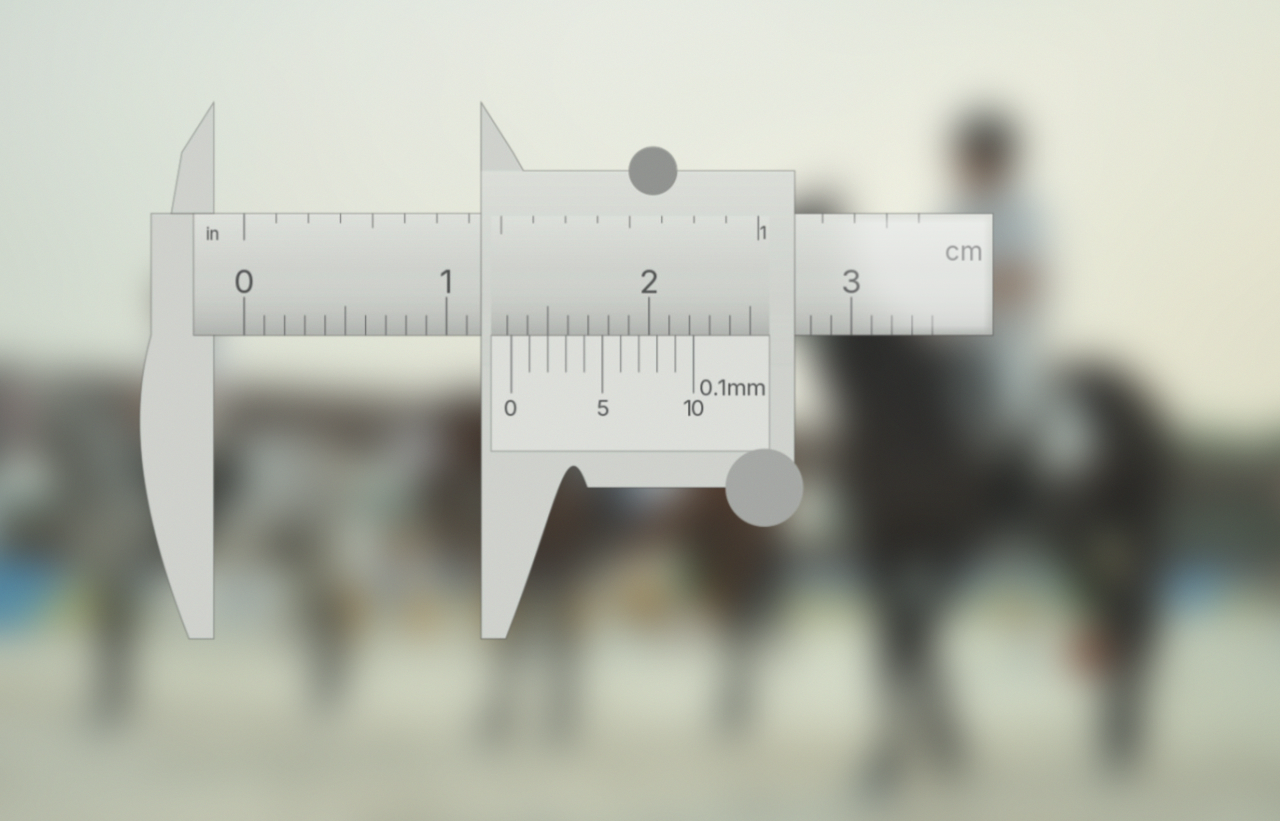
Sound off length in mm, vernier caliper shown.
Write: 13.2 mm
